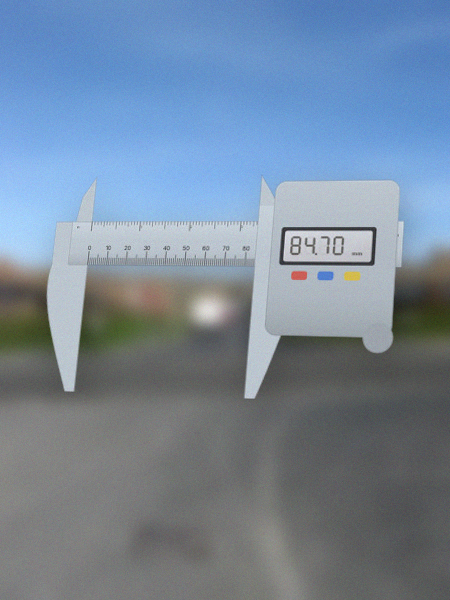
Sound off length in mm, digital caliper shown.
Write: 84.70 mm
